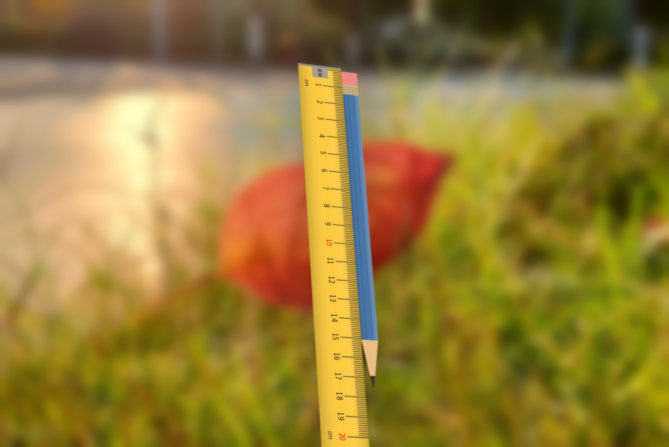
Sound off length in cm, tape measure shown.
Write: 17.5 cm
